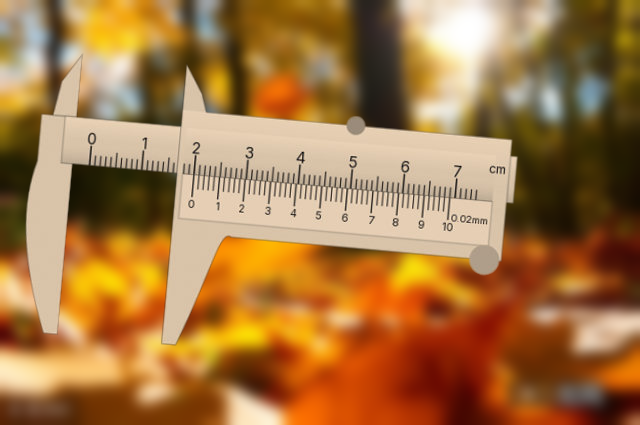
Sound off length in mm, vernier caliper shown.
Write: 20.0 mm
